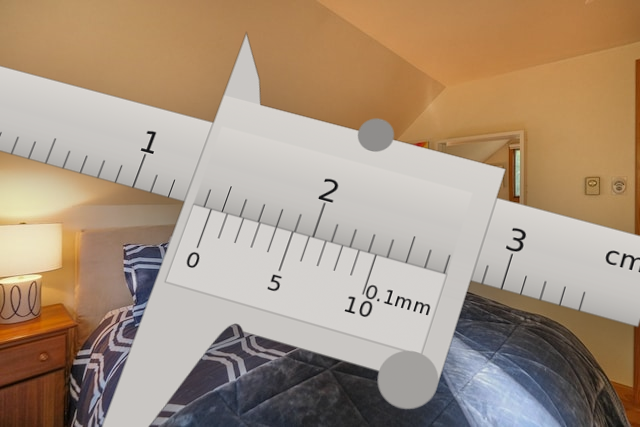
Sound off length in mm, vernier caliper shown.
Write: 14.4 mm
